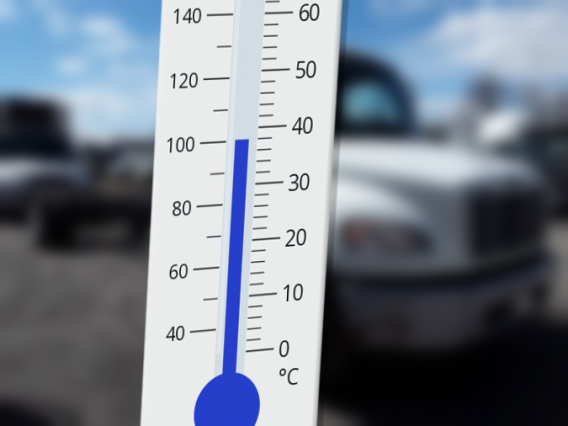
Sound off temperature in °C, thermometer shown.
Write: 38 °C
